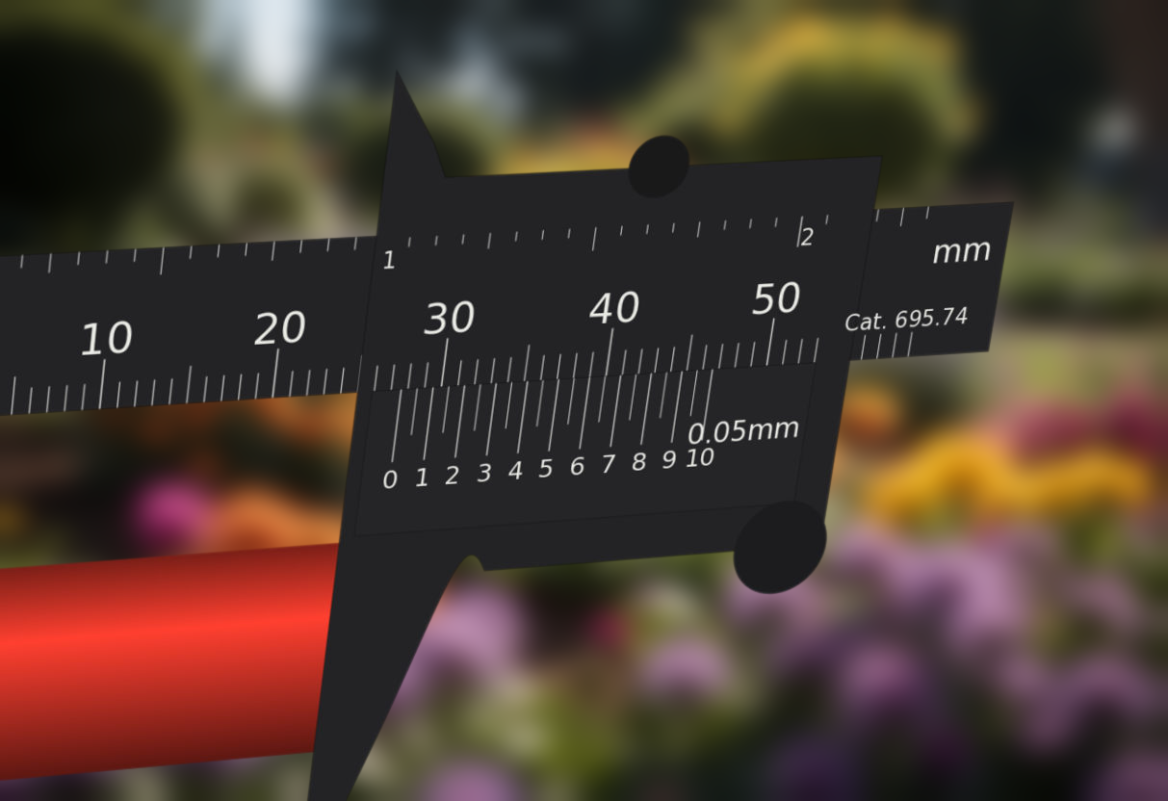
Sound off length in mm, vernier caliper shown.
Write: 27.6 mm
